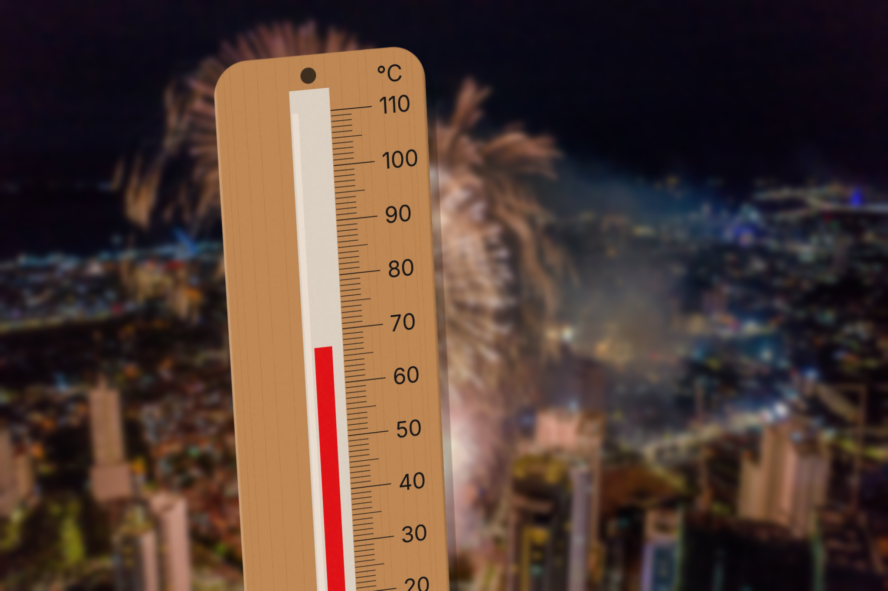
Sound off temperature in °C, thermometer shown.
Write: 67 °C
